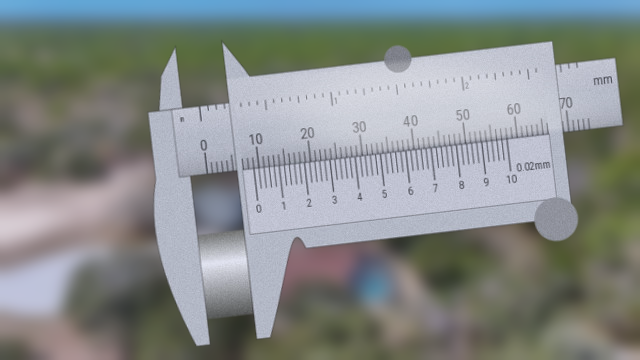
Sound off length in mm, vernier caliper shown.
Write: 9.0 mm
